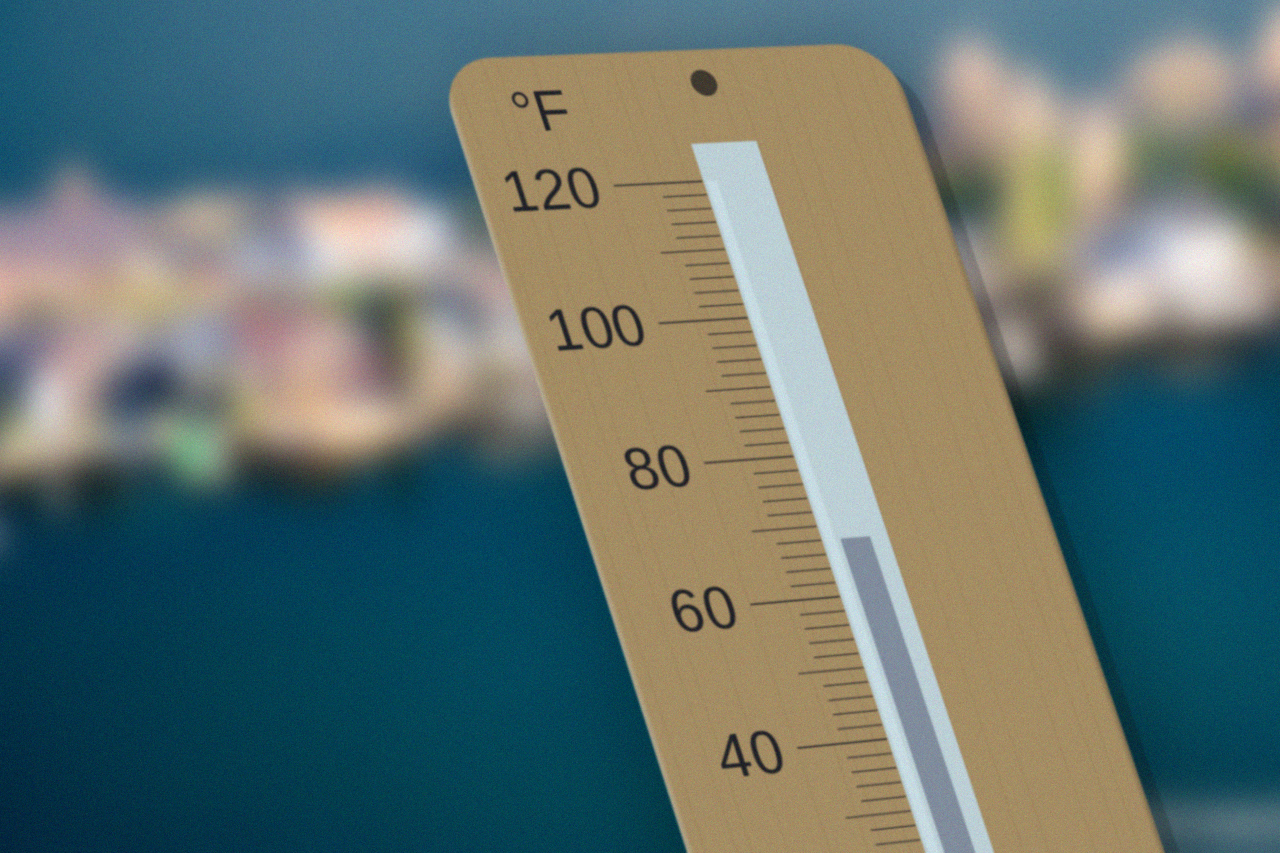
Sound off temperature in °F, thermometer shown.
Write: 68 °F
